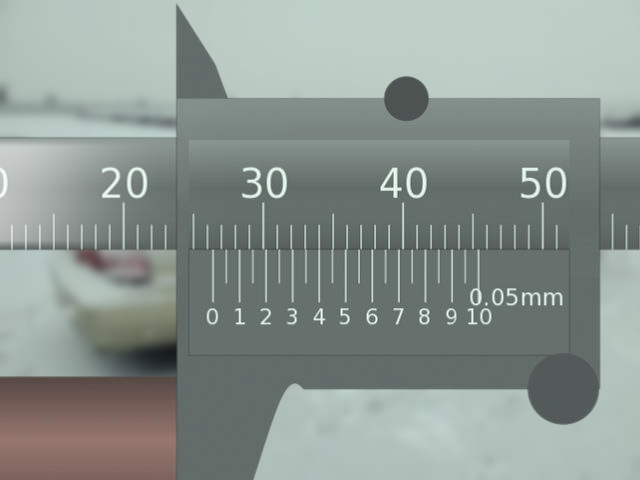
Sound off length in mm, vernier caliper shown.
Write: 26.4 mm
